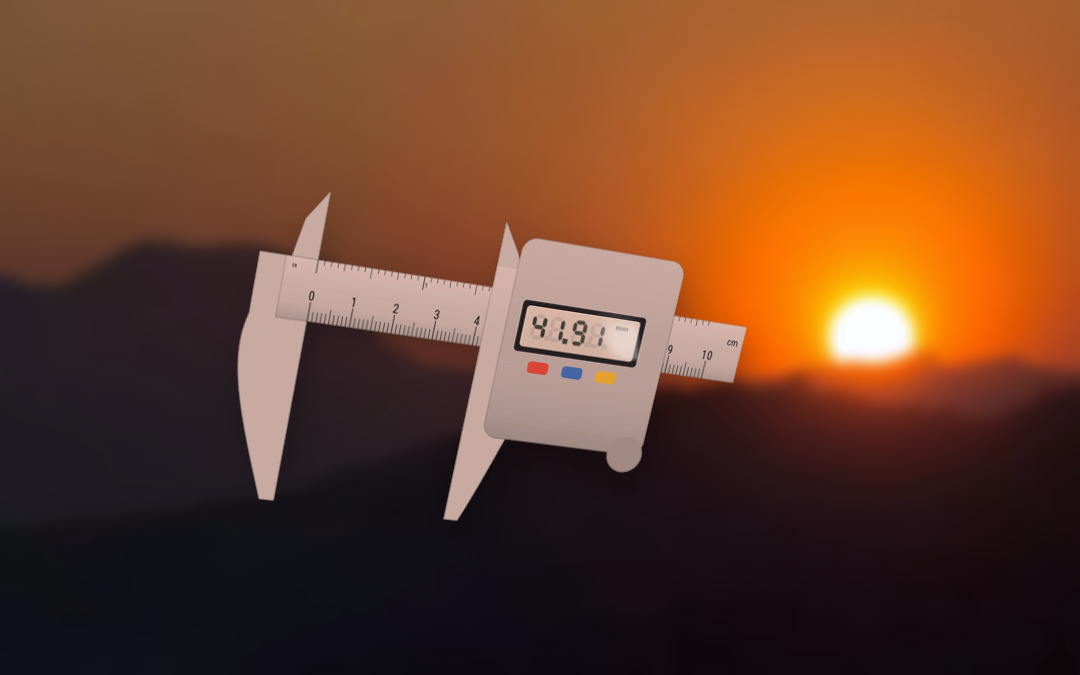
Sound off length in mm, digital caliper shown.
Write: 41.91 mm
